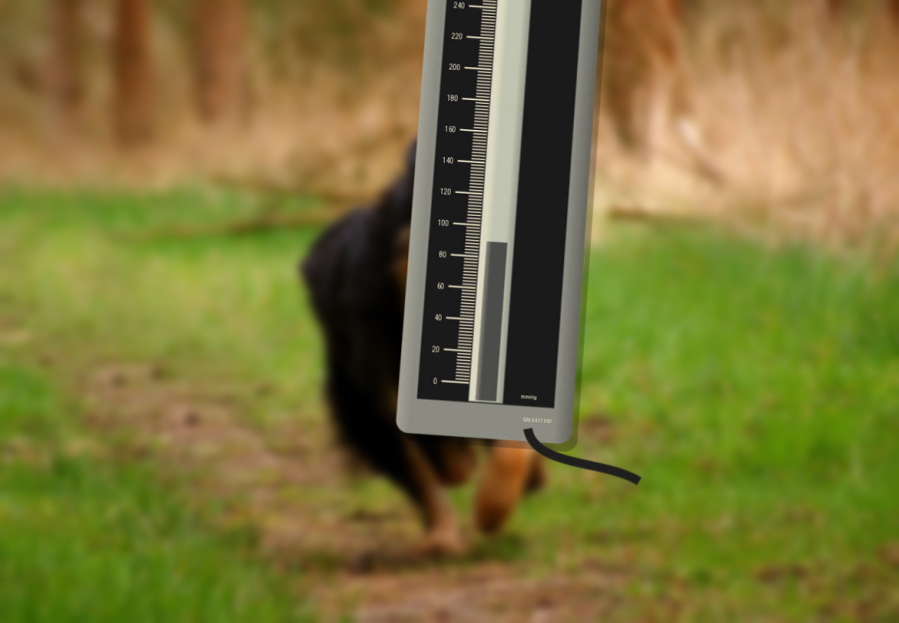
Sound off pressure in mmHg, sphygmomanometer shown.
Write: 90 mmHg
